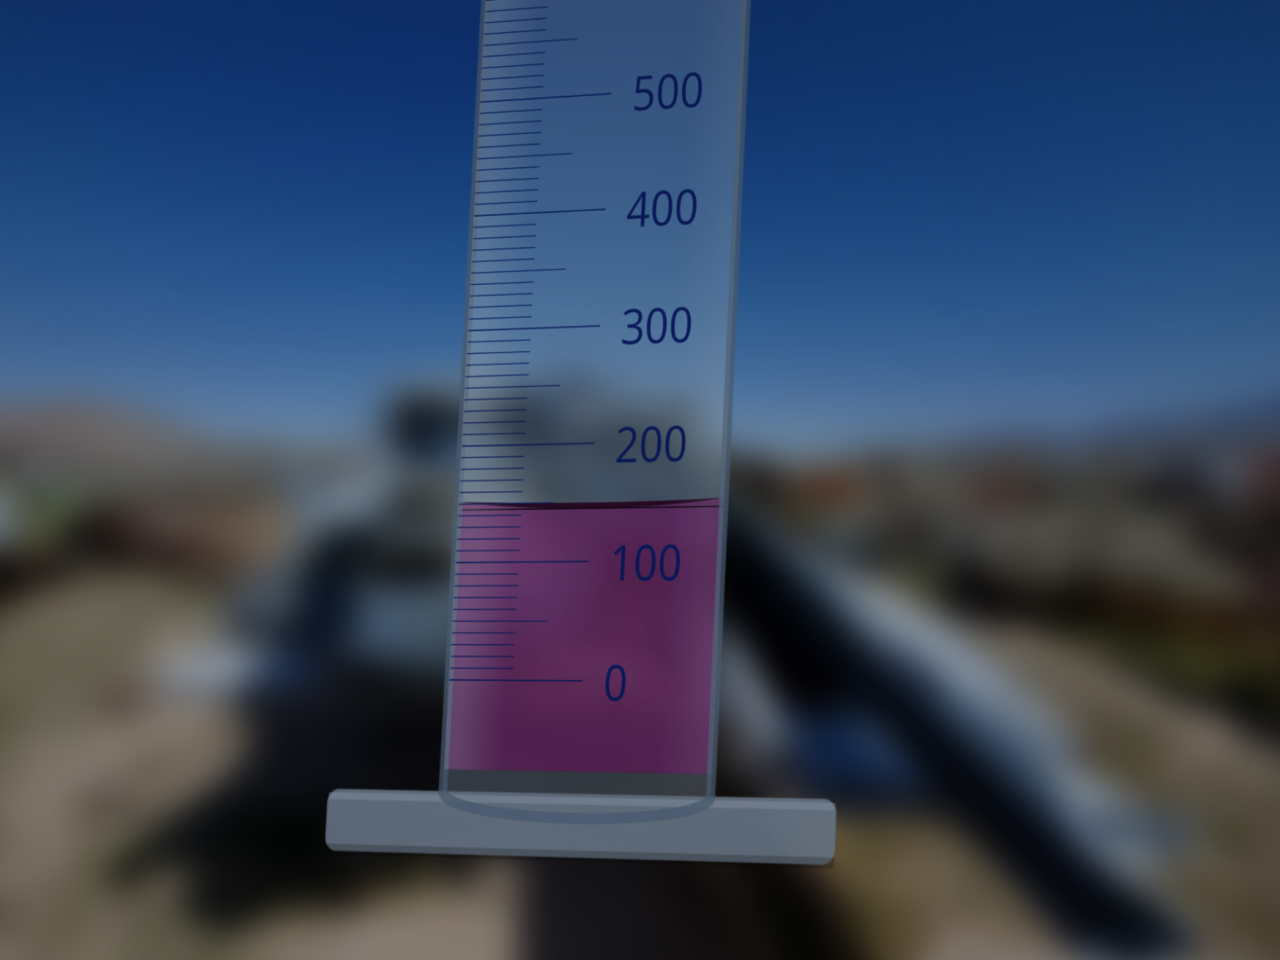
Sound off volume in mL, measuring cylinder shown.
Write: 145 mL
